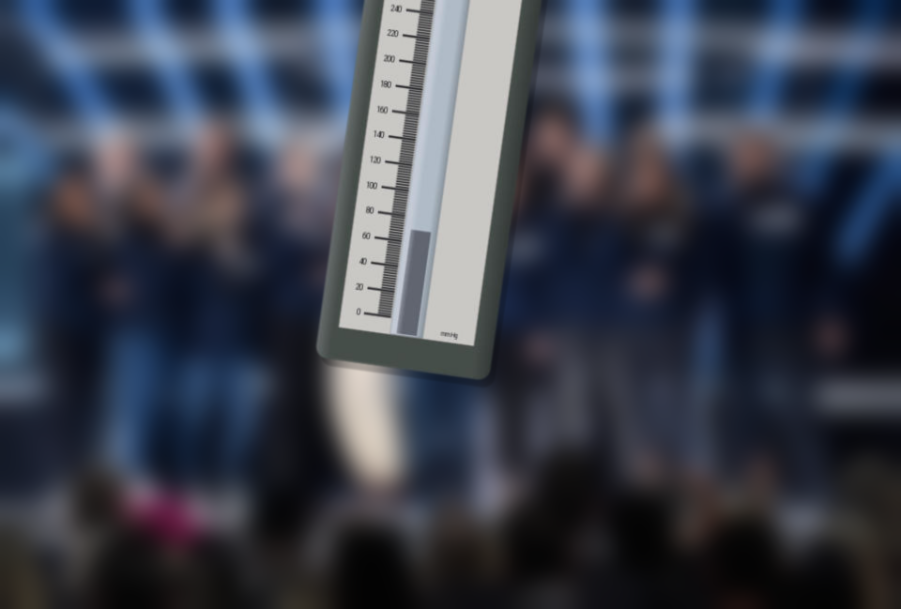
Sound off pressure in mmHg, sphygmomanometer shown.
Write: 70 mmHg
